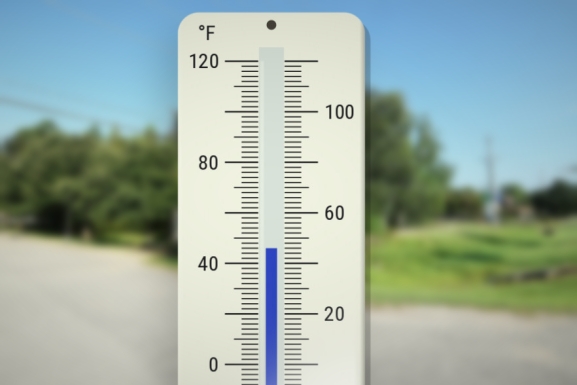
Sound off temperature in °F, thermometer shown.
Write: 46 °F
